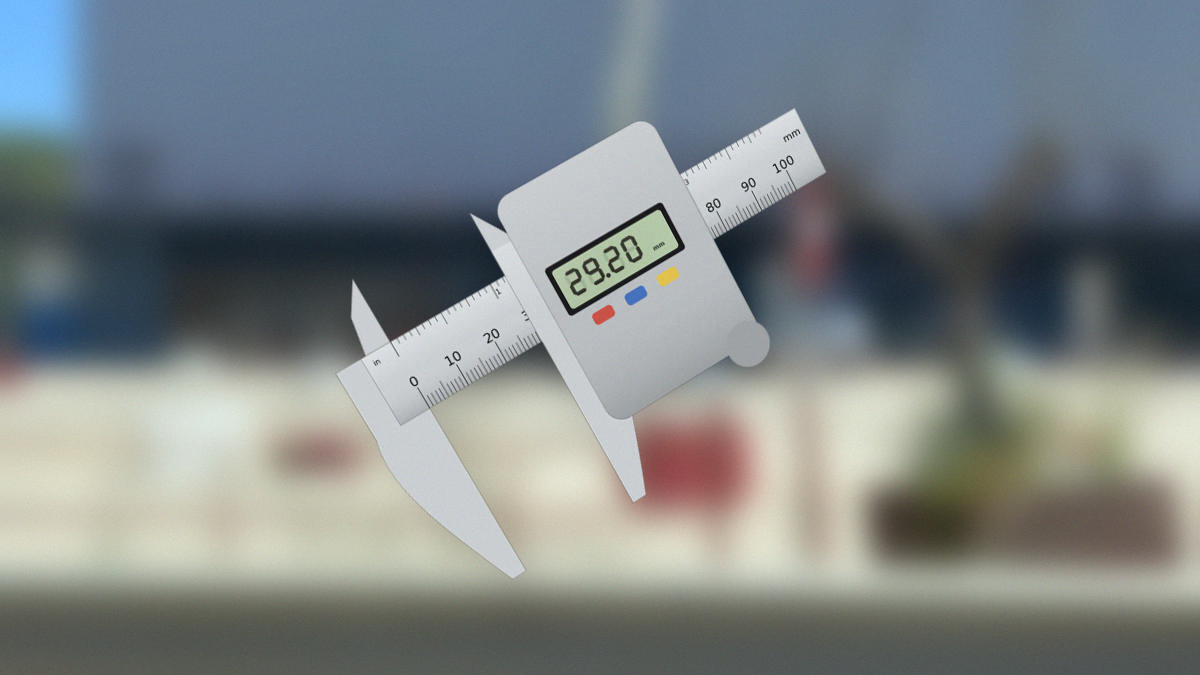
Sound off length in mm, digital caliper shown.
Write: 29.20 mm
